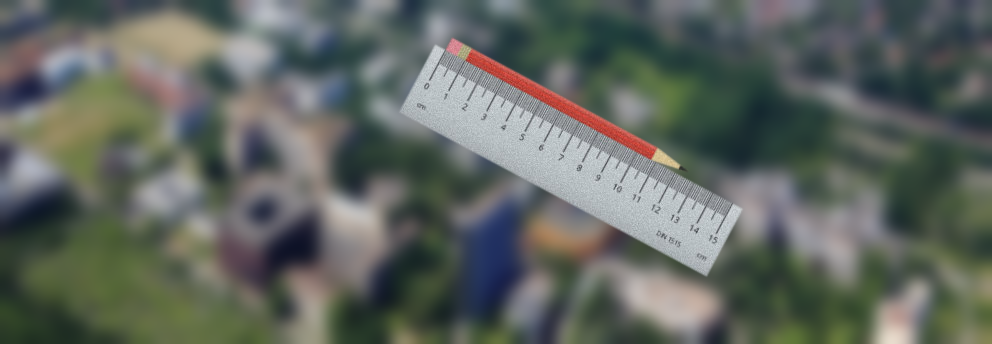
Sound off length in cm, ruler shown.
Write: 12.5 cm
